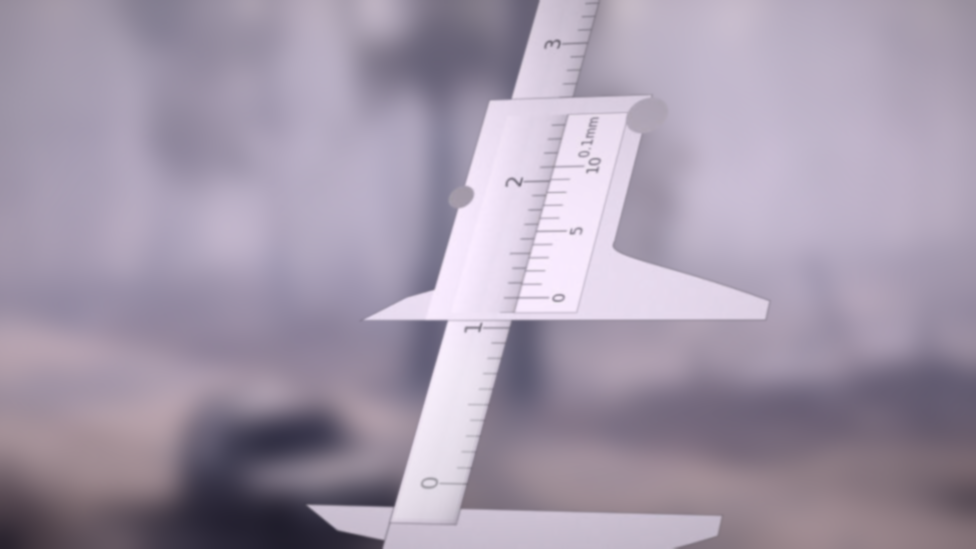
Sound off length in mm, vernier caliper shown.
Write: 12.0 mm
